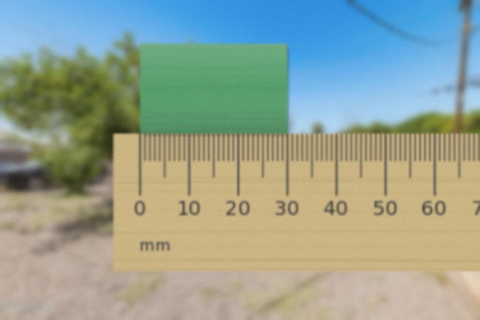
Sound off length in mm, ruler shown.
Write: 30 mm
